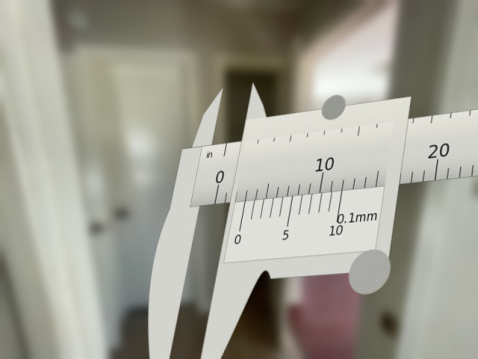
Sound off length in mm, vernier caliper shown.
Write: 3.0 mm
